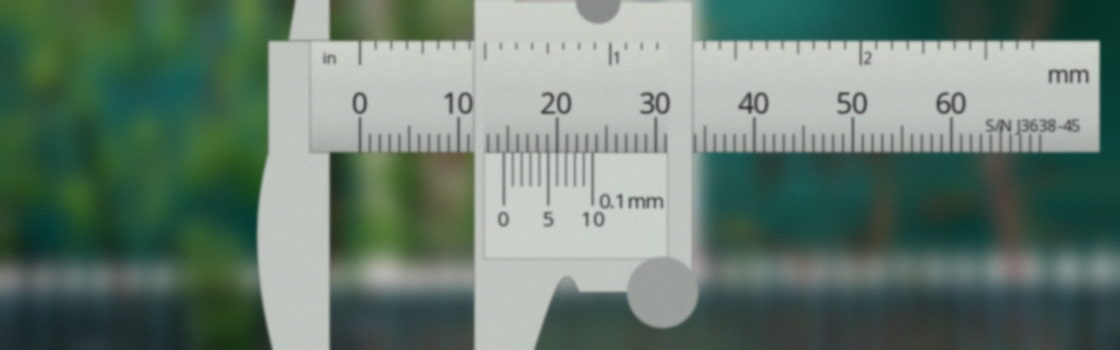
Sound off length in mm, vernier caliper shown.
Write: 14.6 mm
